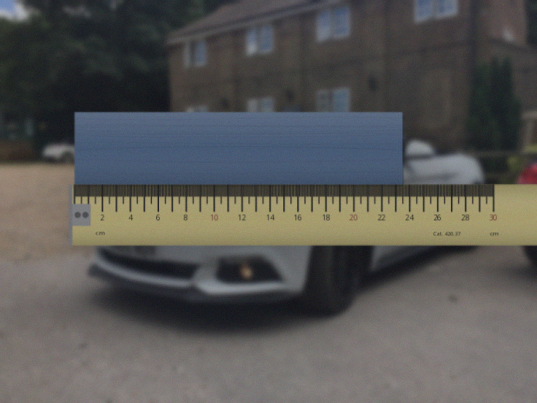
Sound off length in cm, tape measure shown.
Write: 23.5 cm
